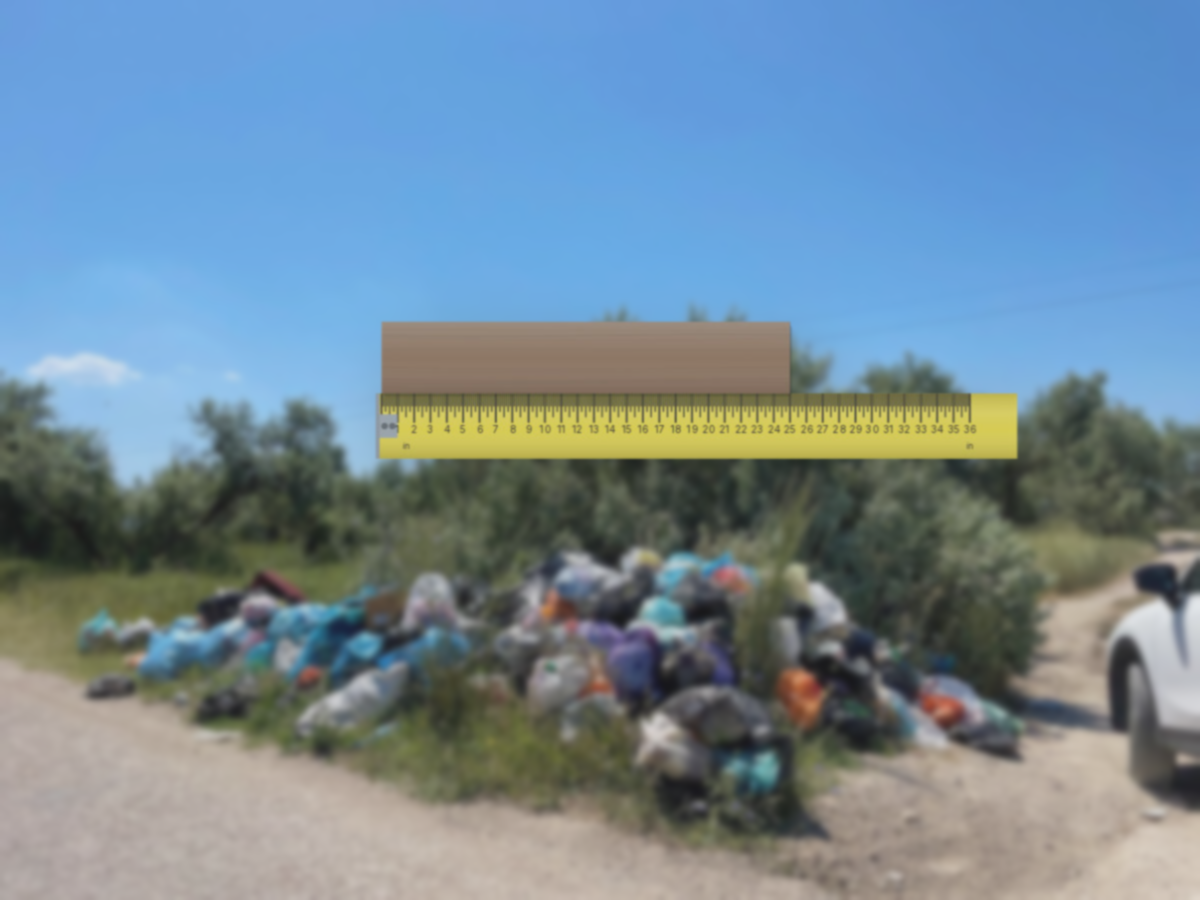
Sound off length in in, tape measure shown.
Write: 25 in
